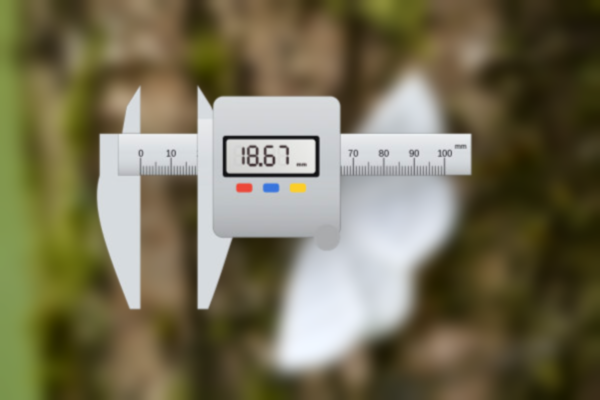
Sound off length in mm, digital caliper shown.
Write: 18.67 mm
